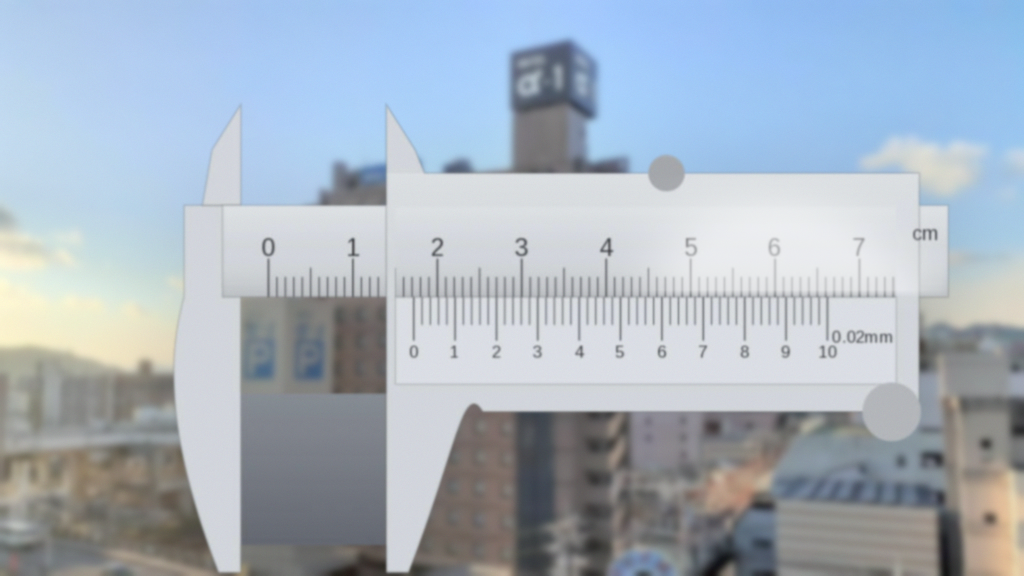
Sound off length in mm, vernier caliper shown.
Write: 17.2 mm
